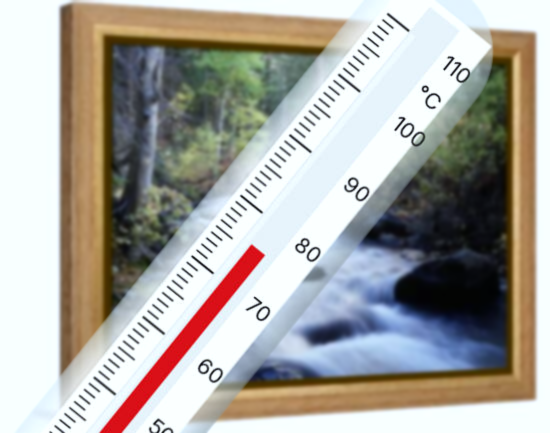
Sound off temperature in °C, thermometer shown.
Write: 76 °C
